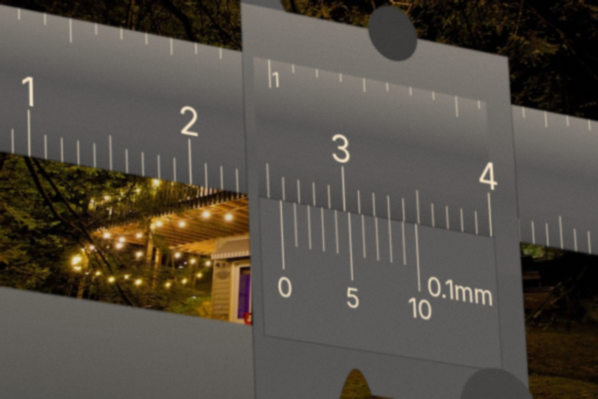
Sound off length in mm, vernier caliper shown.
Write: 25.8 mm
